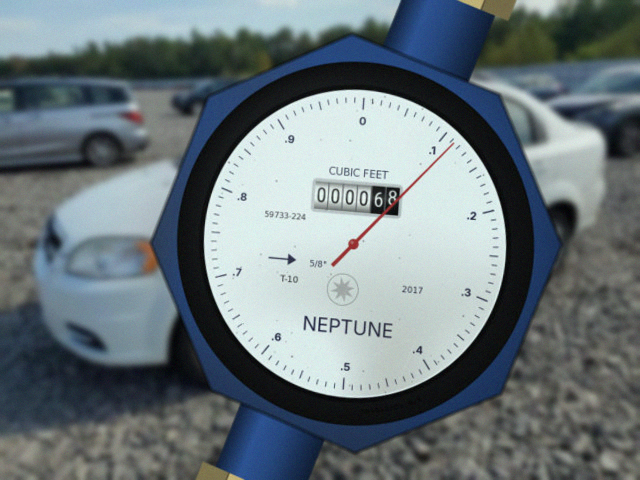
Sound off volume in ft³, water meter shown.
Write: 68.11 ft³
